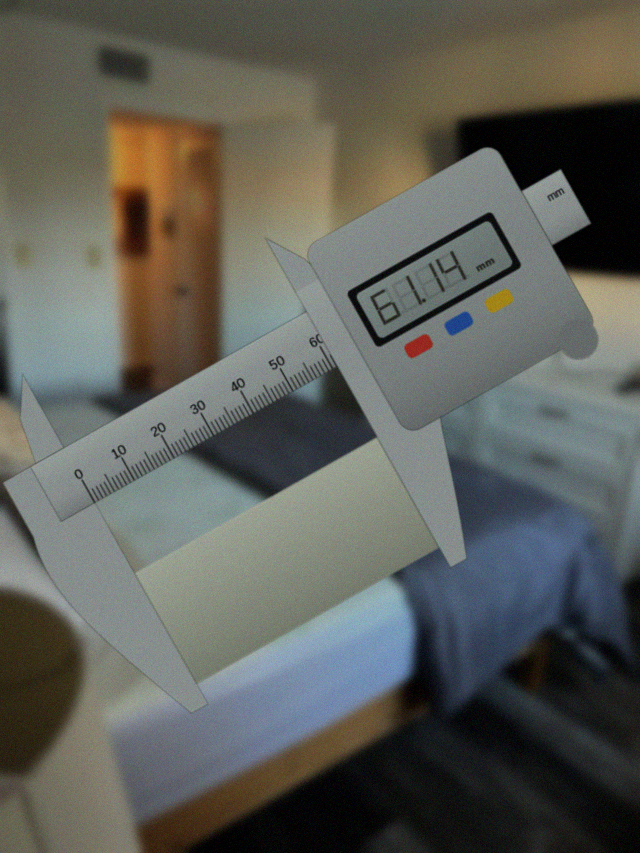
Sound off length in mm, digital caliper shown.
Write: 61.14 mm
